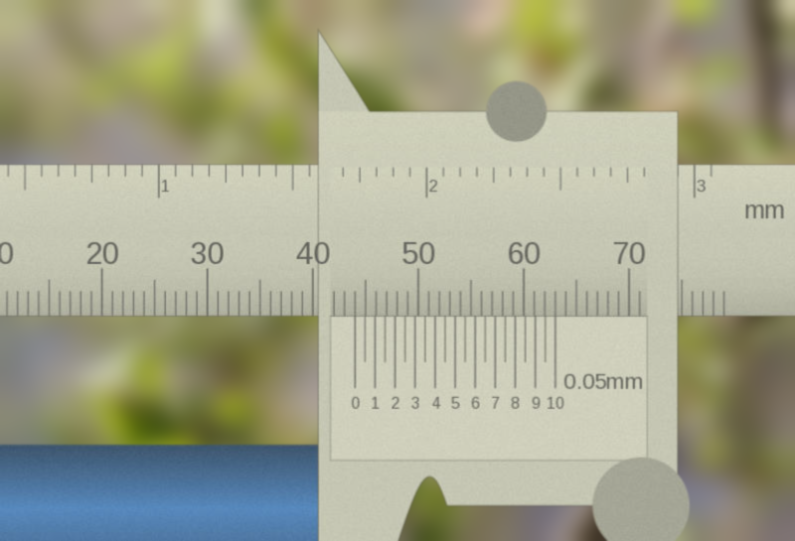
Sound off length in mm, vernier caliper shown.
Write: 44.0 mm
